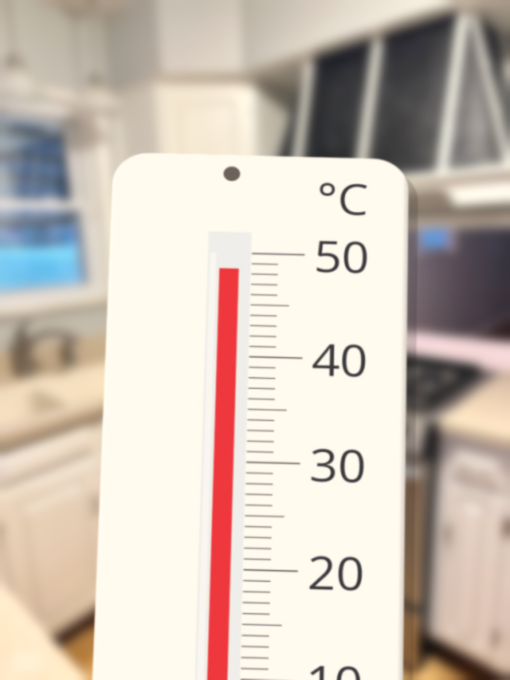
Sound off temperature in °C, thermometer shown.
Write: 48.5 °C
